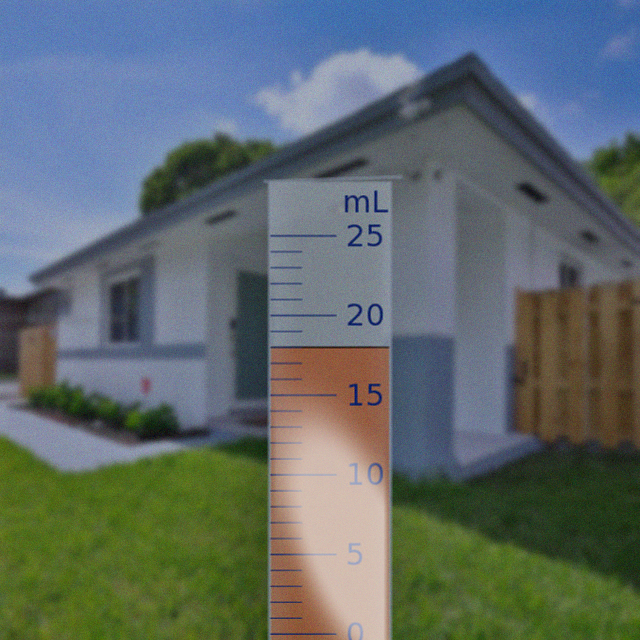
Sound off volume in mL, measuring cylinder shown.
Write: 18 mL
